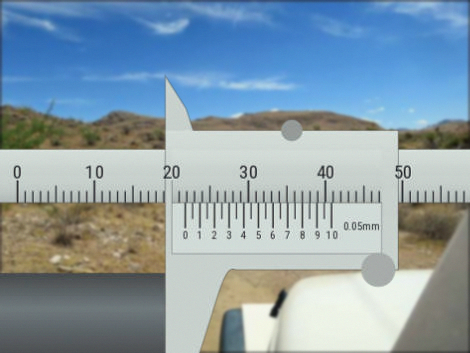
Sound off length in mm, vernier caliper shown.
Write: 21.8 mm
